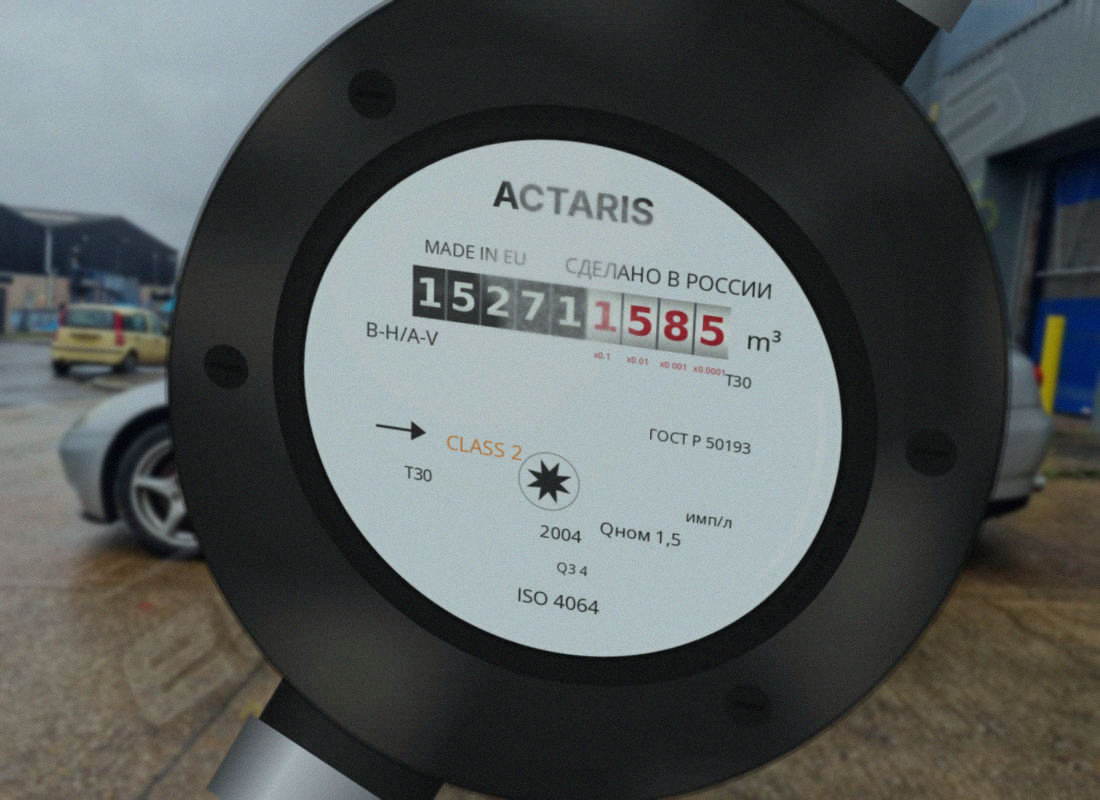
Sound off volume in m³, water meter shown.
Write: 15271.1585 m³
